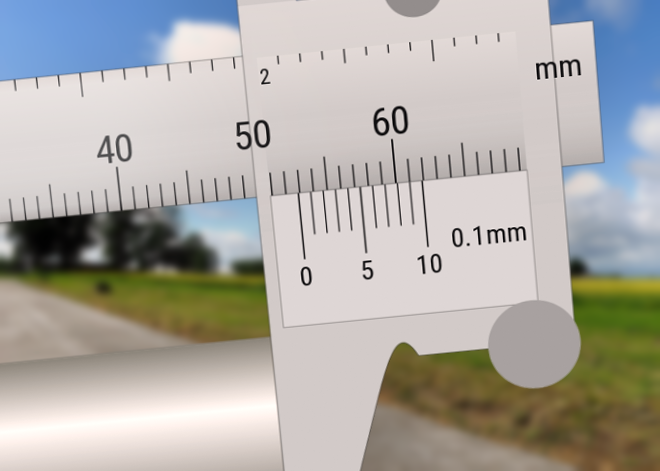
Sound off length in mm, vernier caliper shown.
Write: 52.9 mm
